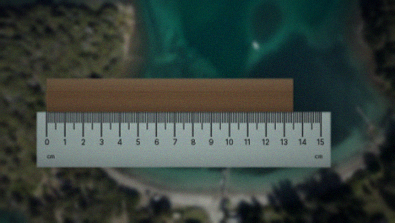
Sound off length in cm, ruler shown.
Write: 13.5 cm
